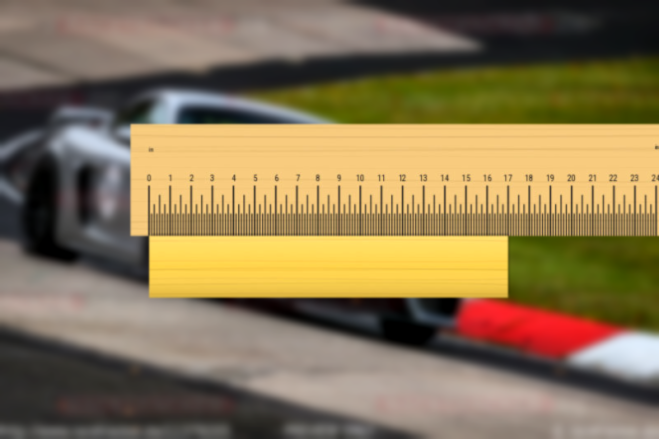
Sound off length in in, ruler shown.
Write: 17 in
